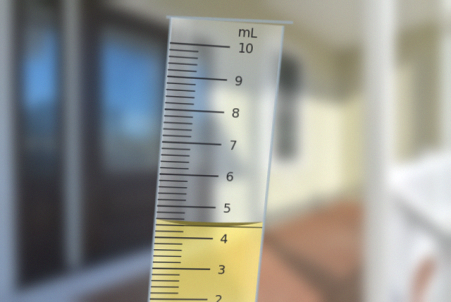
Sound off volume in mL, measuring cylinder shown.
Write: 4.4 mL
